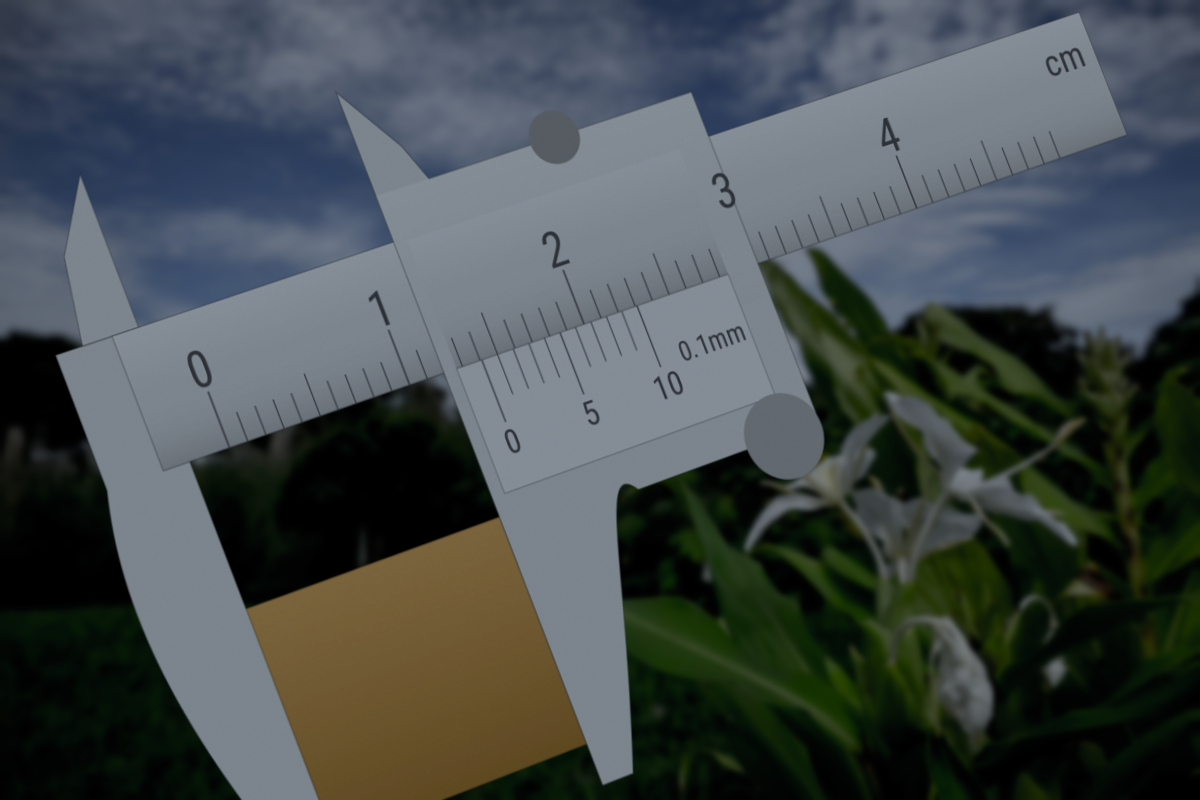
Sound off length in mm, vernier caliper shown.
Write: 14.1 mm
